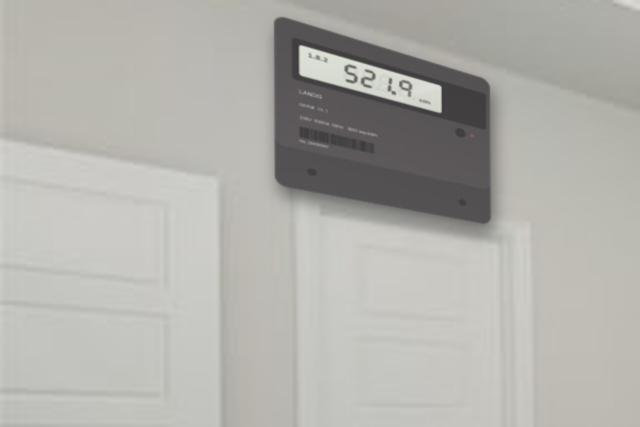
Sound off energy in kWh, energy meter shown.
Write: 521.9 kWh
